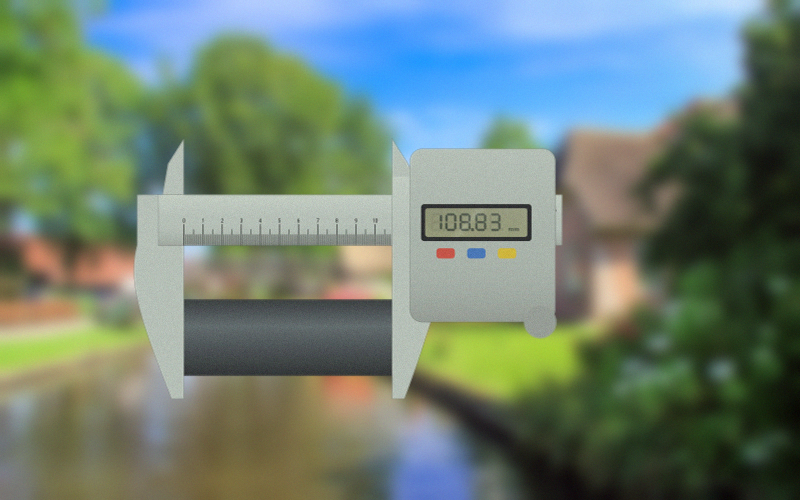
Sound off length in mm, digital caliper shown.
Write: 108.83 mm
